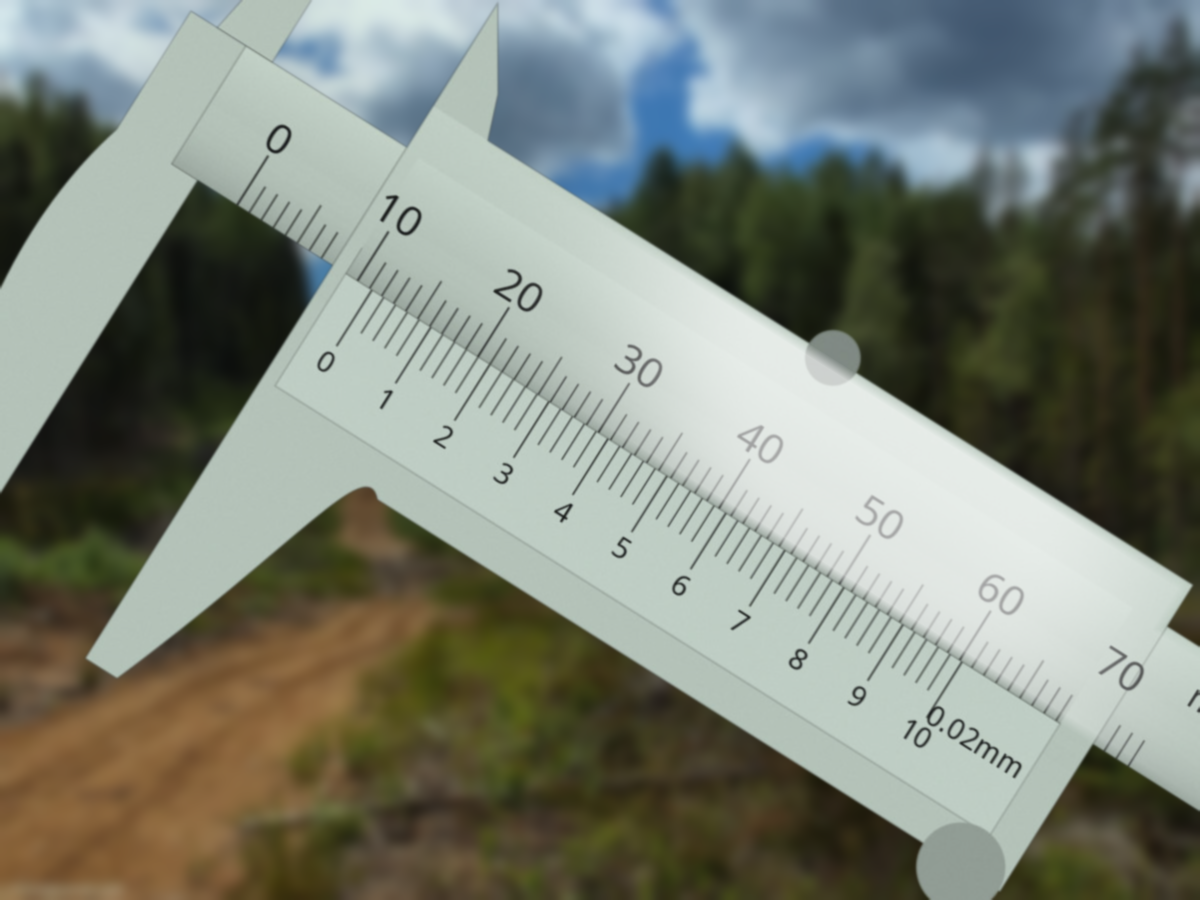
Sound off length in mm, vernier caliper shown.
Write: 11.2 mm
